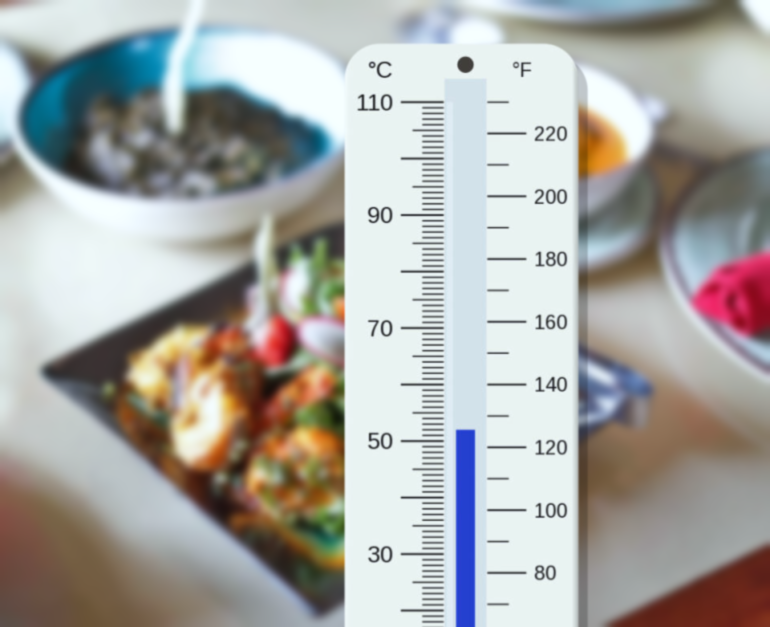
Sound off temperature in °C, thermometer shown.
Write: 52 °C
